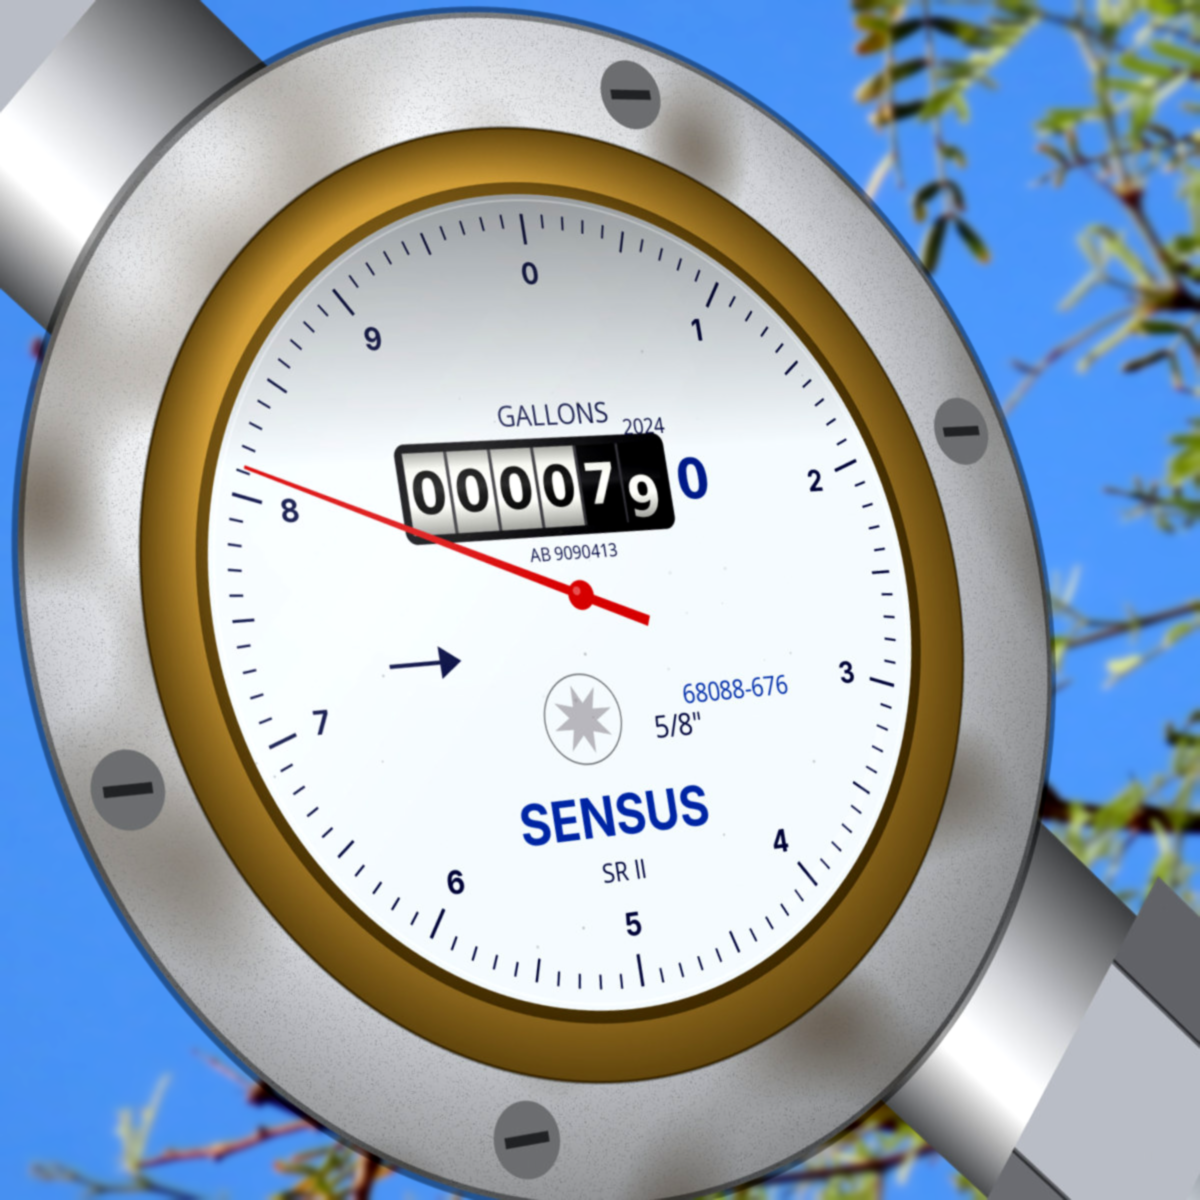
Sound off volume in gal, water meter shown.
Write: 788.1 gal
